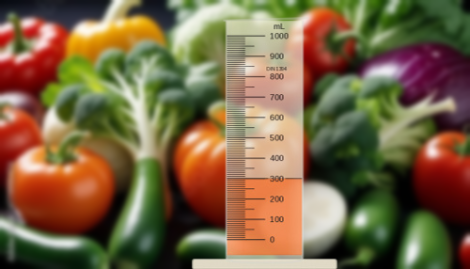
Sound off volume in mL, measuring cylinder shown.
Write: 300 mL
